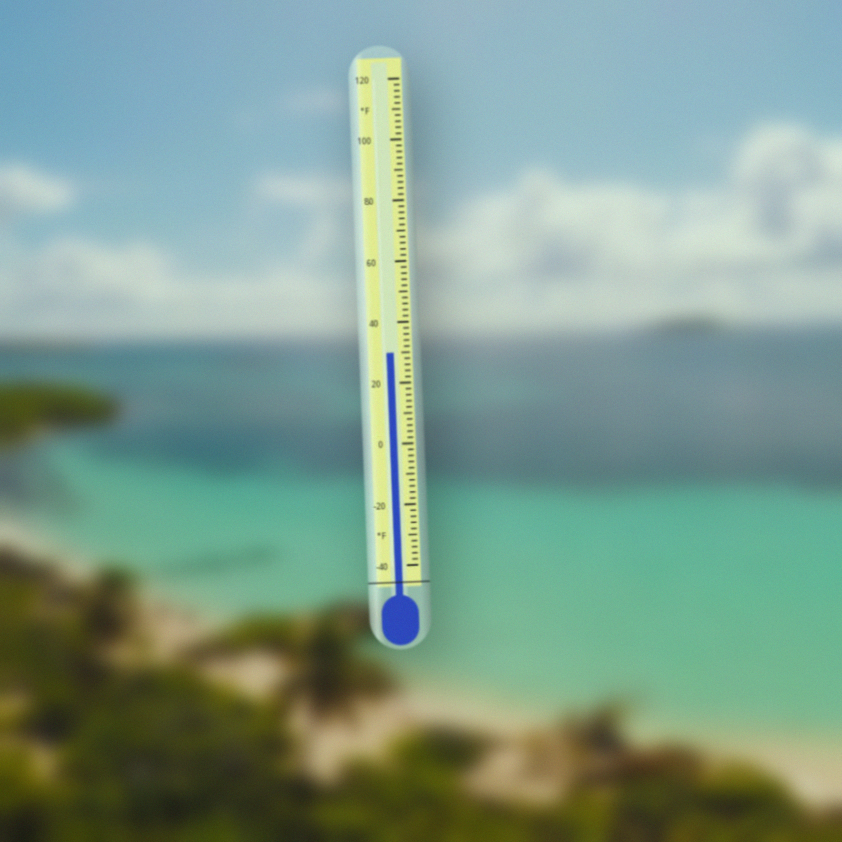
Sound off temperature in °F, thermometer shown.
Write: 30 °F
